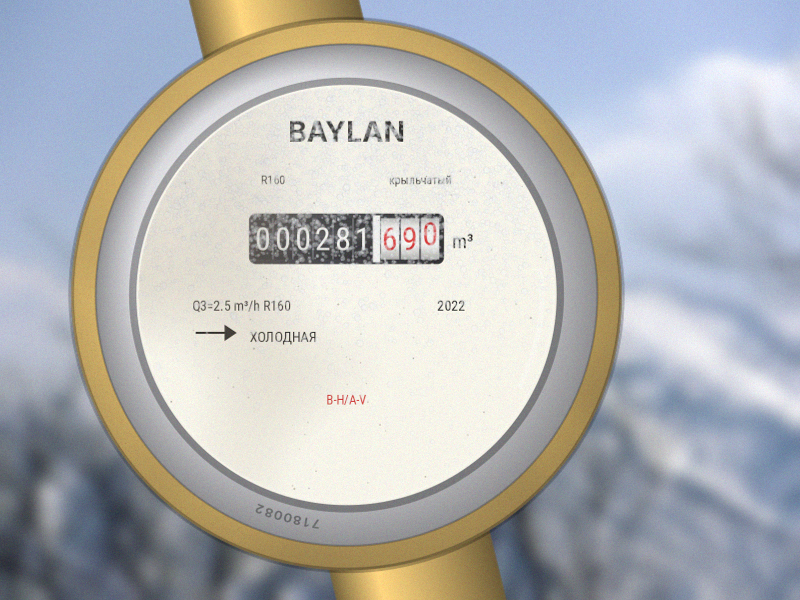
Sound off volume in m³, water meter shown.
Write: 281.690 m³
